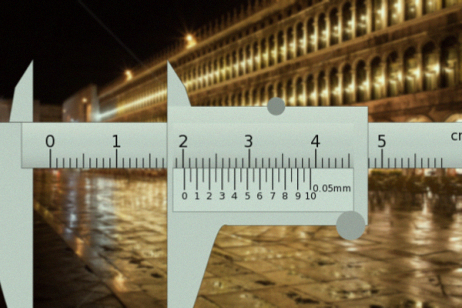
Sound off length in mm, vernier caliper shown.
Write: 20.2 mm
